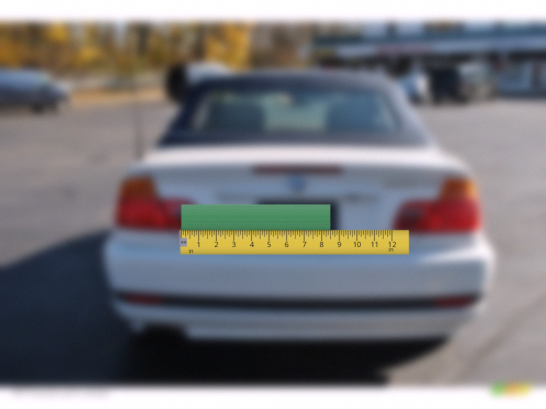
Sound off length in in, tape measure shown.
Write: 8.5 in
